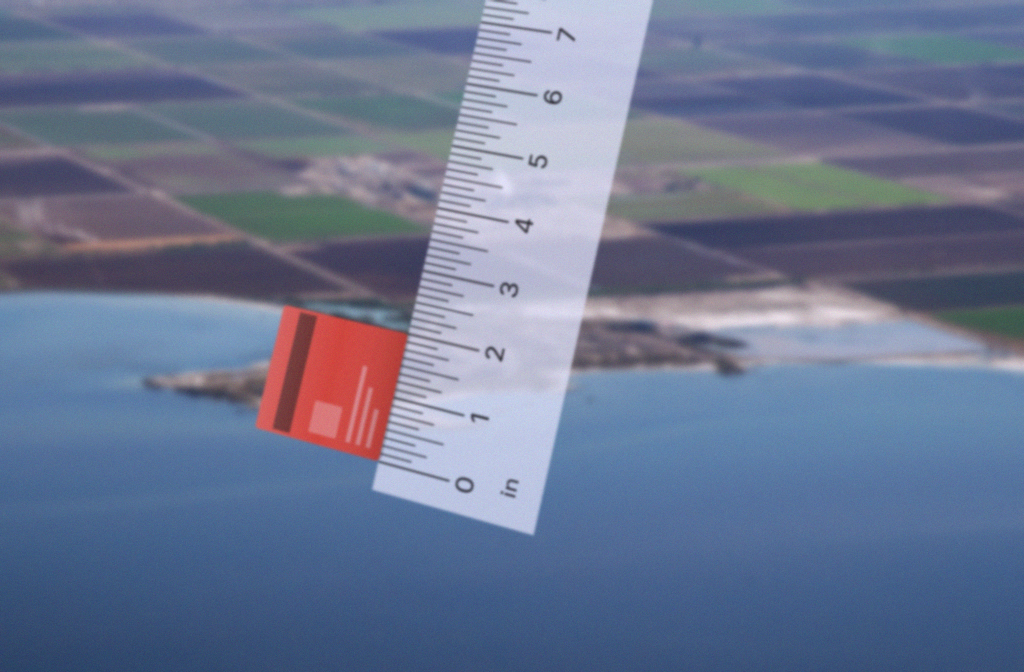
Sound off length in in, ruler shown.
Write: 2 in
